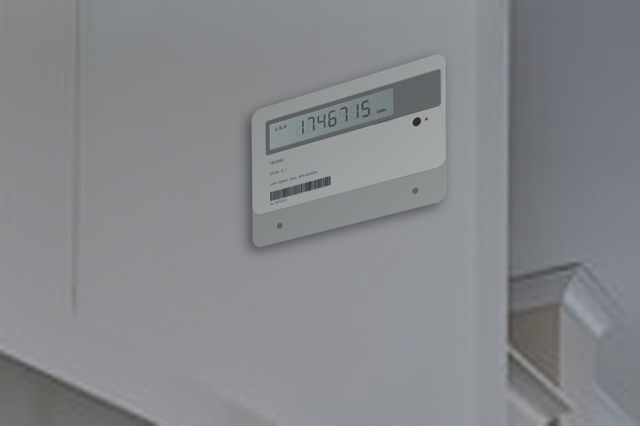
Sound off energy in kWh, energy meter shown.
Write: 1746715 kWh
